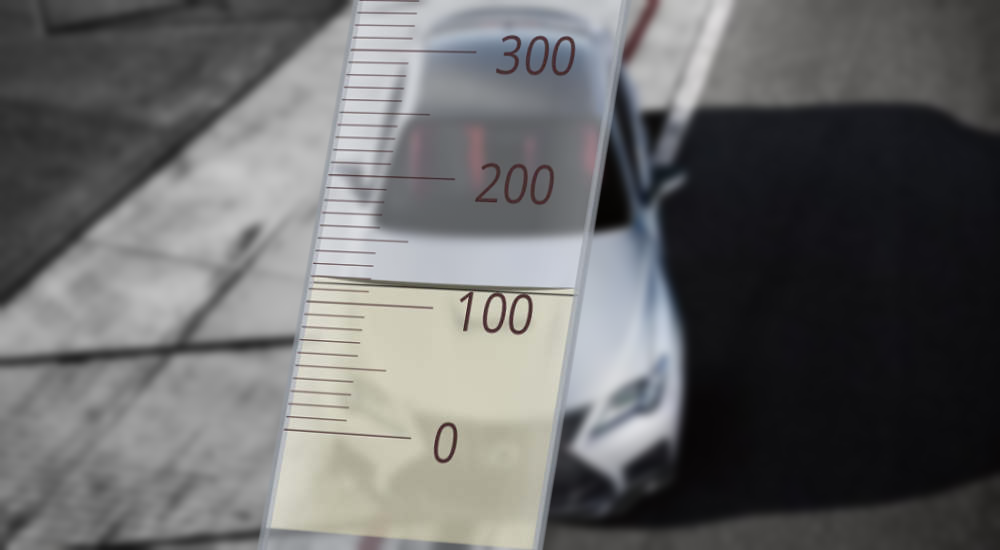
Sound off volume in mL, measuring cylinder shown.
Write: 115 mL
